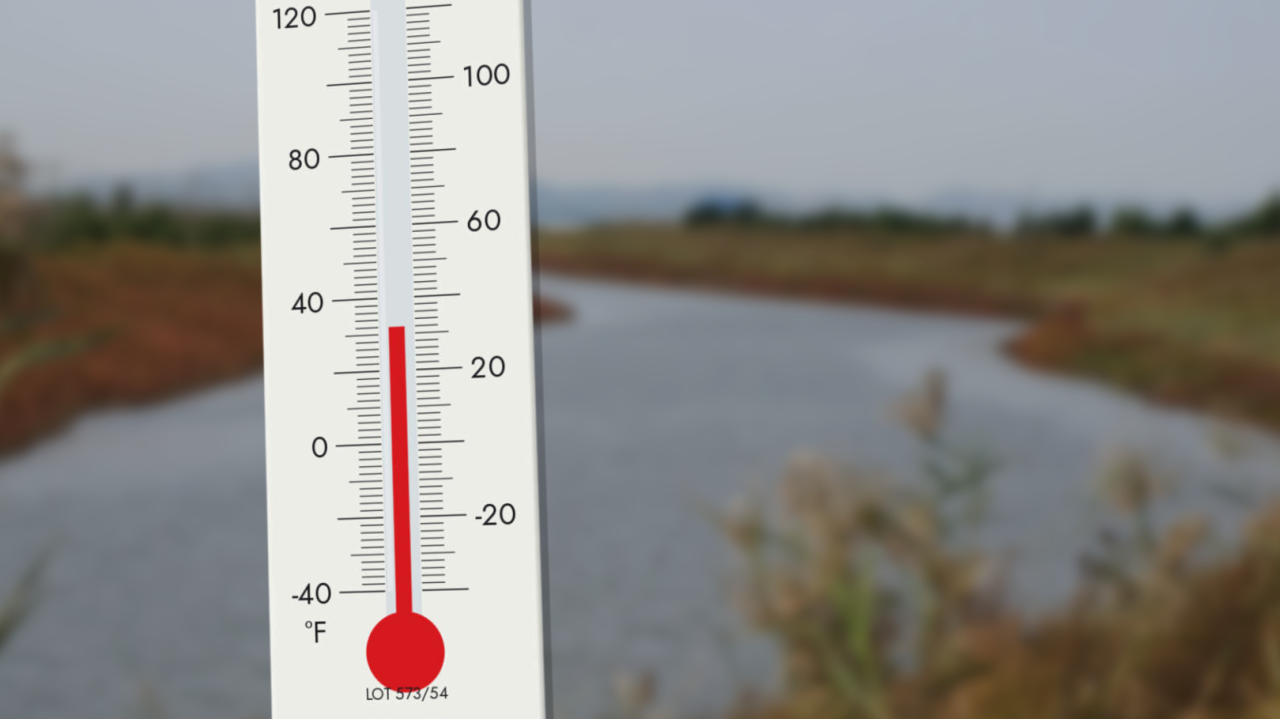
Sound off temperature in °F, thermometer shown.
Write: 32 °F
